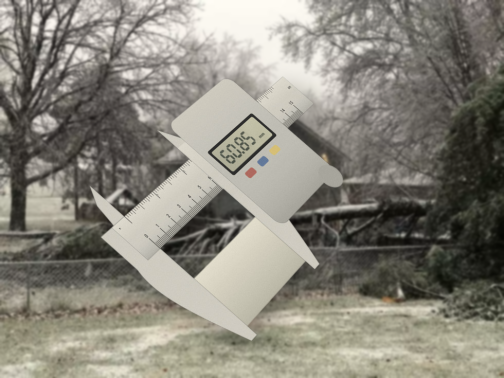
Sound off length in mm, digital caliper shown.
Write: 60.85 mm
